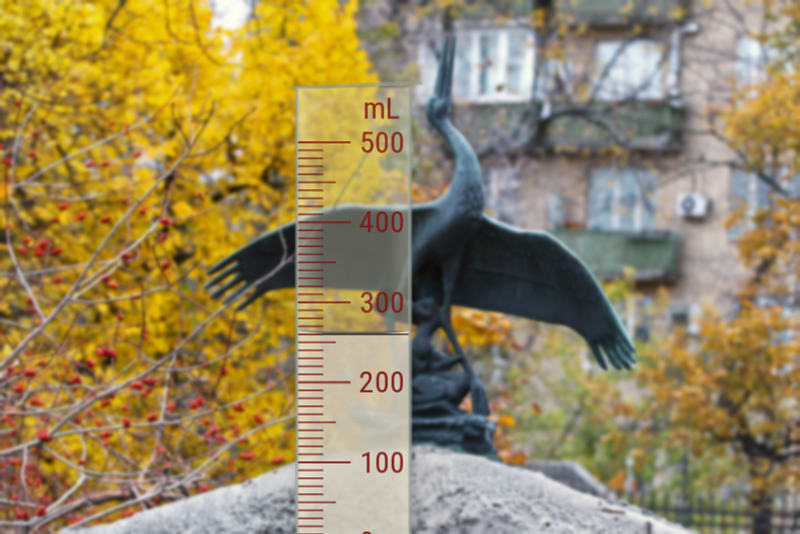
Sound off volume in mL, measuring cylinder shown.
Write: 260 mL
